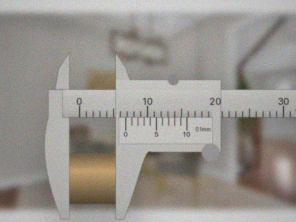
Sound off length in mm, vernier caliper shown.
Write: 6.8 mm
